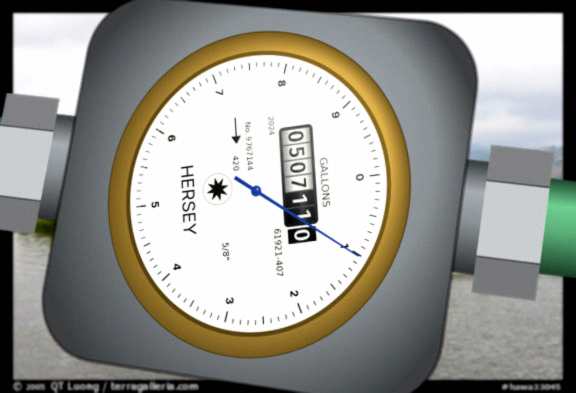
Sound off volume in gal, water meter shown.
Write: 507111.0 gal
